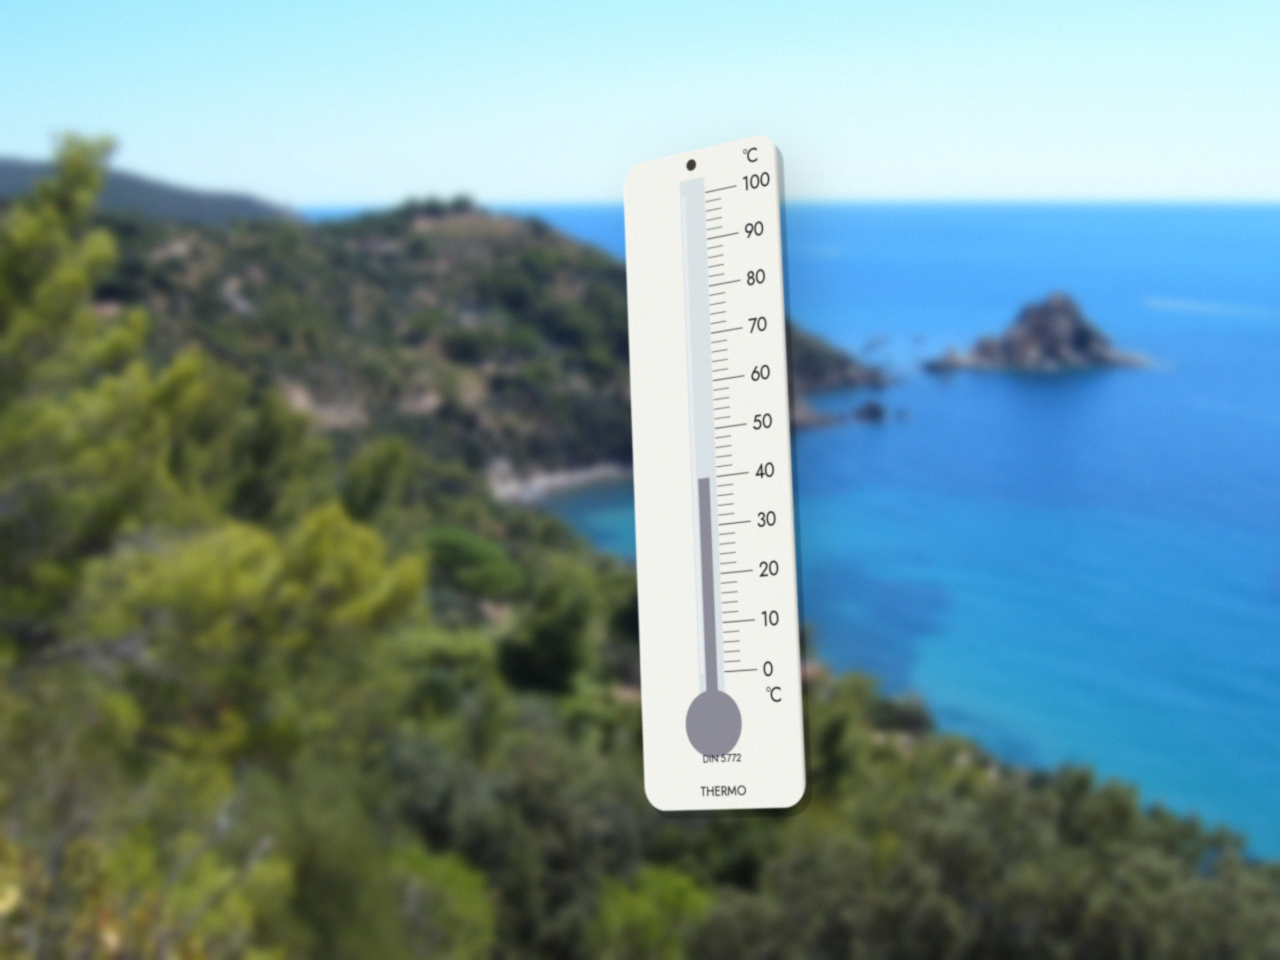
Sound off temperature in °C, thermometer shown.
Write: 40 °C
